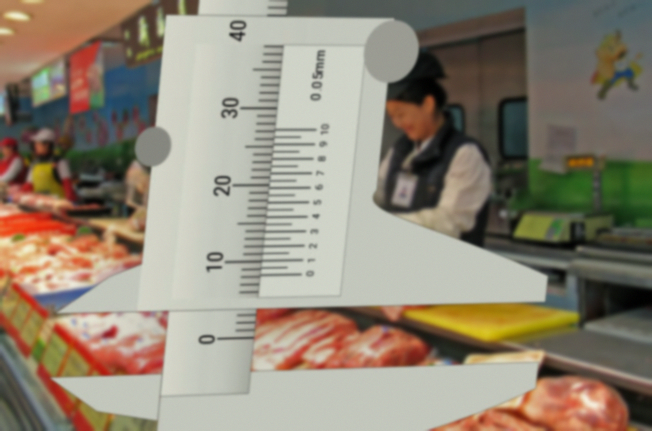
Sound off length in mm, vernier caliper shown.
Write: 8.2 mm
